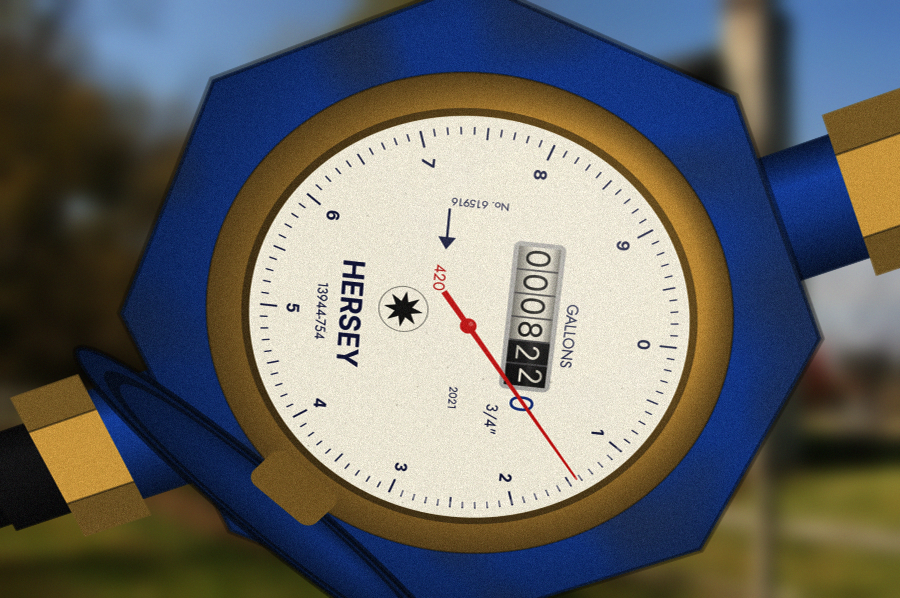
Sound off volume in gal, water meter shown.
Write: 8221.4 gal
